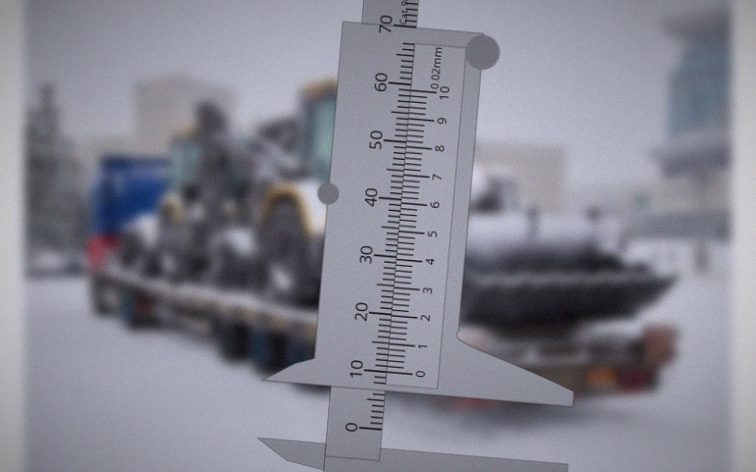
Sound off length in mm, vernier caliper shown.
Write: 10.0 mm
